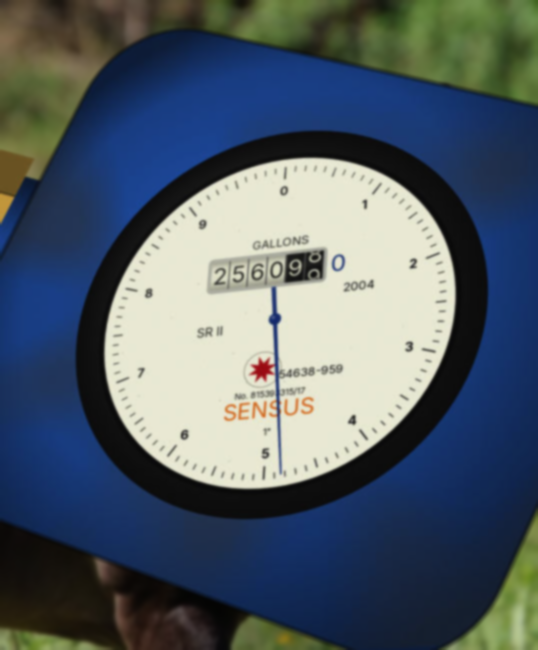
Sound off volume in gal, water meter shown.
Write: 2560984.8 gal
